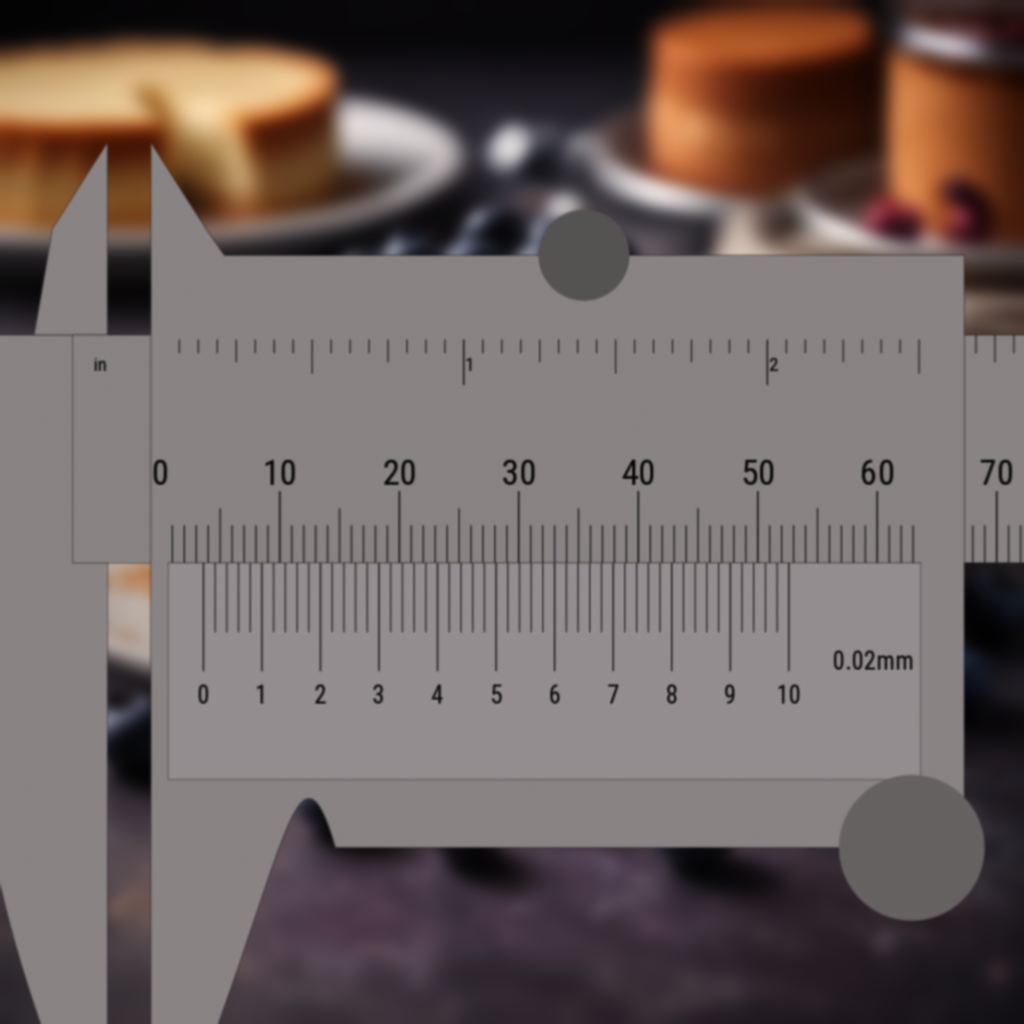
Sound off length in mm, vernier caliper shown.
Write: 3.6 mm
